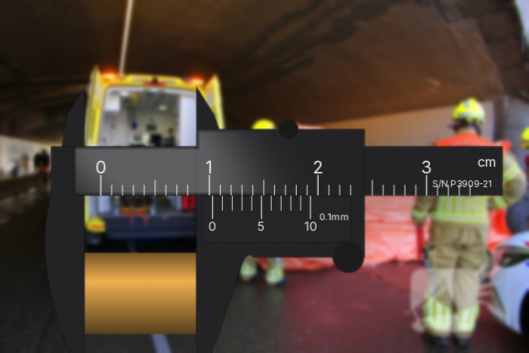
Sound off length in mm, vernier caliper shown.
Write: 10.3 mm
